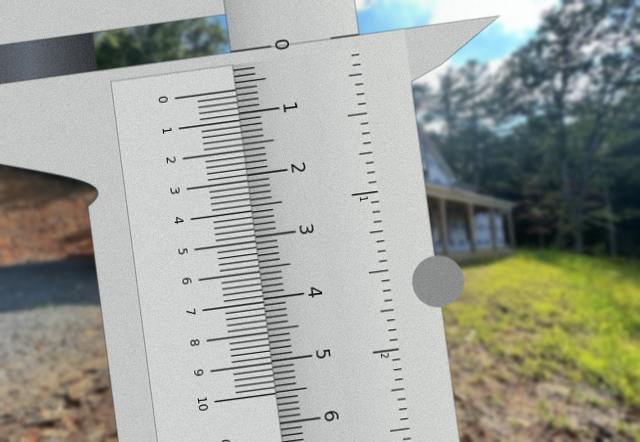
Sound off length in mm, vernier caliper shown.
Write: 6.2 mm
